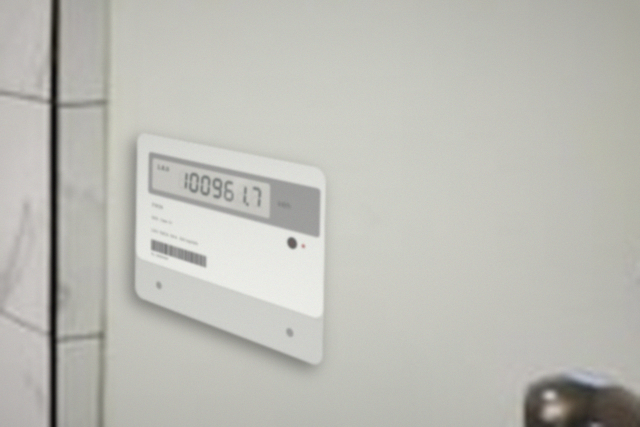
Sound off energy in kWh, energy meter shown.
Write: 100961.7 kWh
